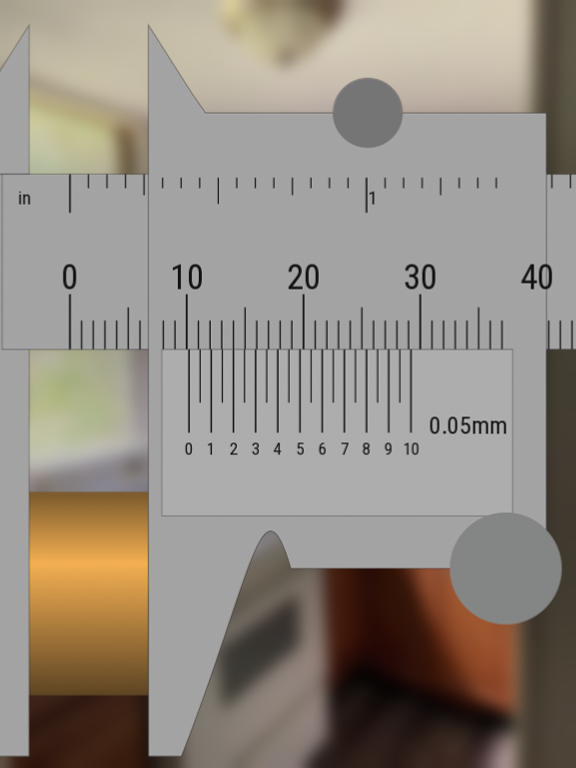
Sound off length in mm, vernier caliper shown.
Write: 10.2 mm
